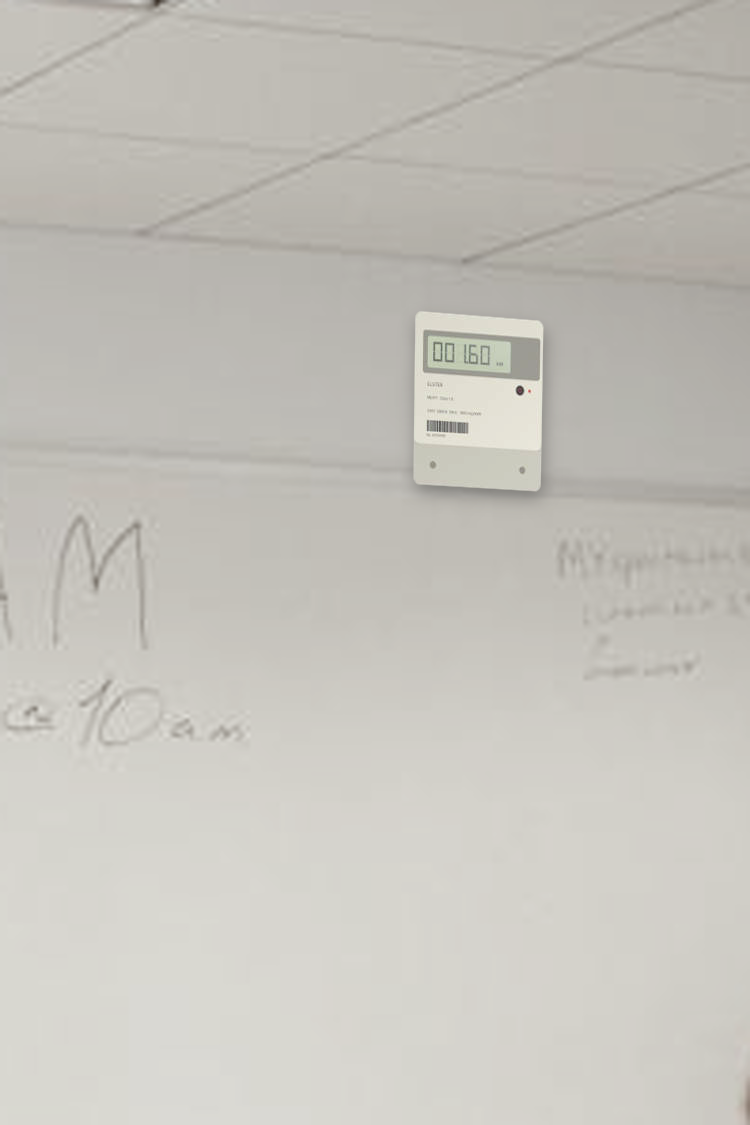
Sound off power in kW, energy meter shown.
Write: 1.60 kW
